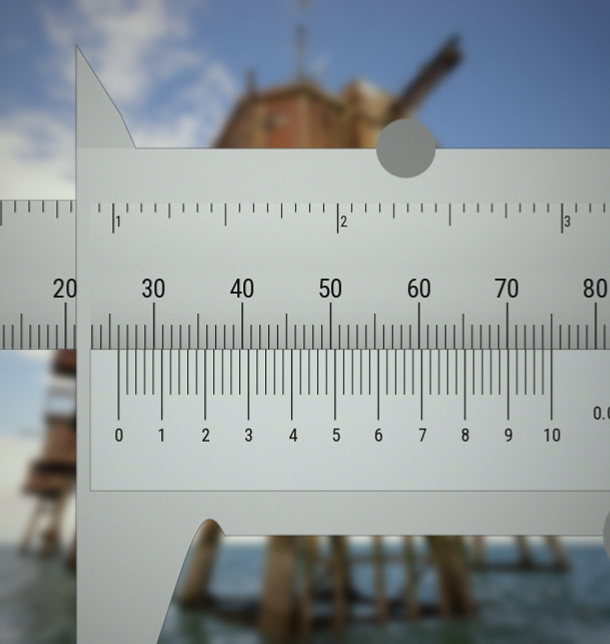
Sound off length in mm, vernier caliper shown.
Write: 26.0 mm
